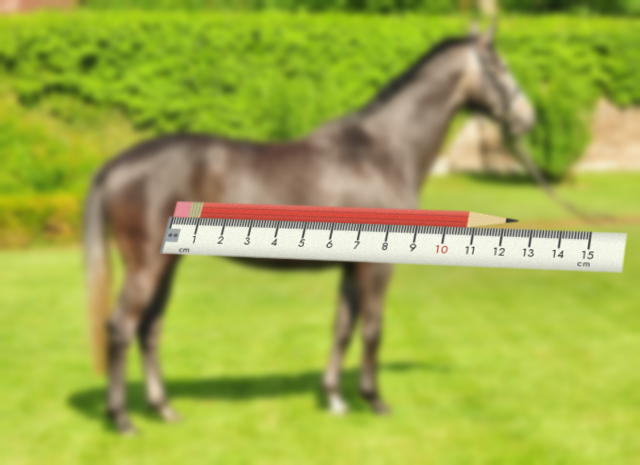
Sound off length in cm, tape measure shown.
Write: 12.5 cm
